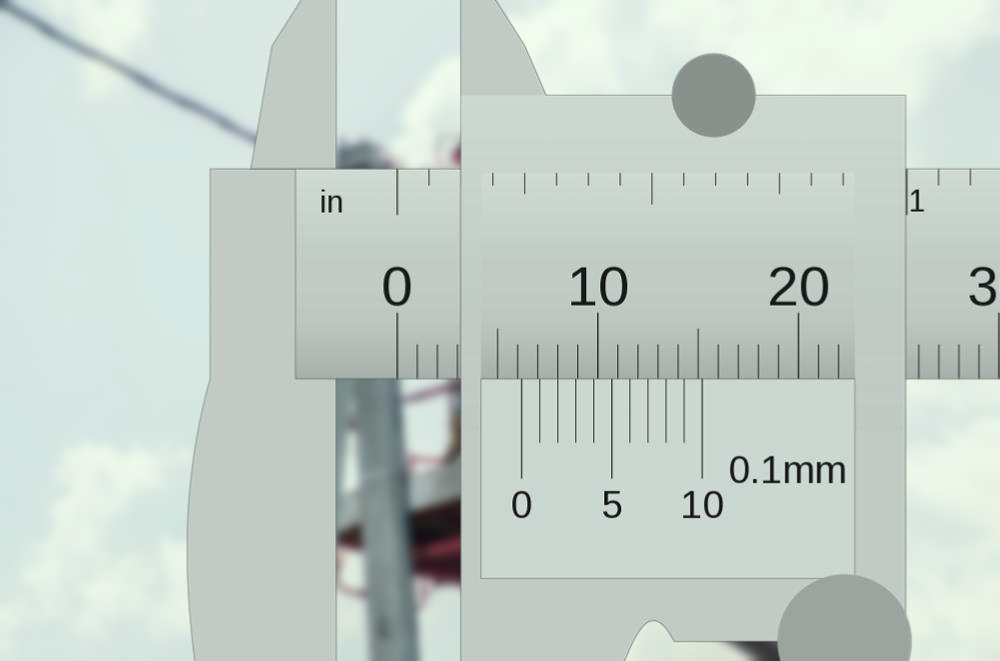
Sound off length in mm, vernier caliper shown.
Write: 6.2 mm
